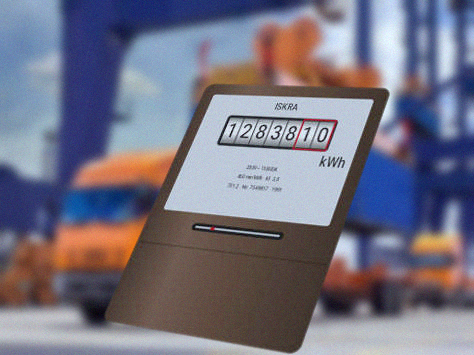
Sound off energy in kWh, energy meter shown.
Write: 12838.10 kWh
